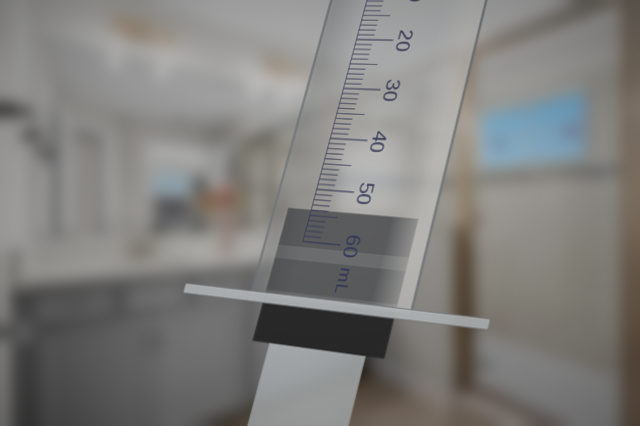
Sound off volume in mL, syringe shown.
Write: 54 mL
